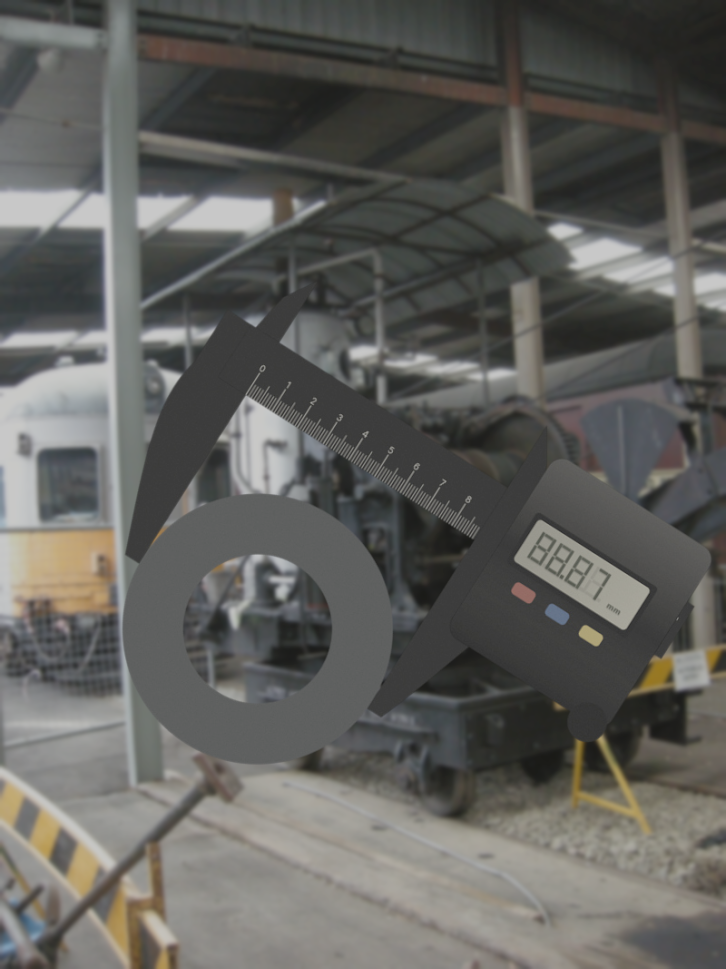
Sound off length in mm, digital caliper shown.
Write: 88.87 mm
